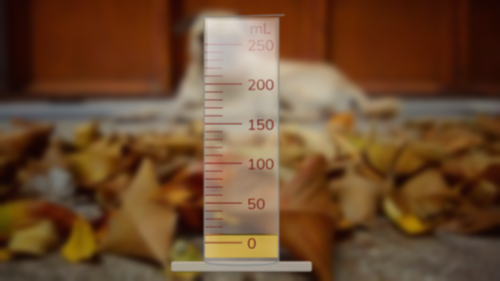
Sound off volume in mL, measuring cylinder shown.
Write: 10 mL
